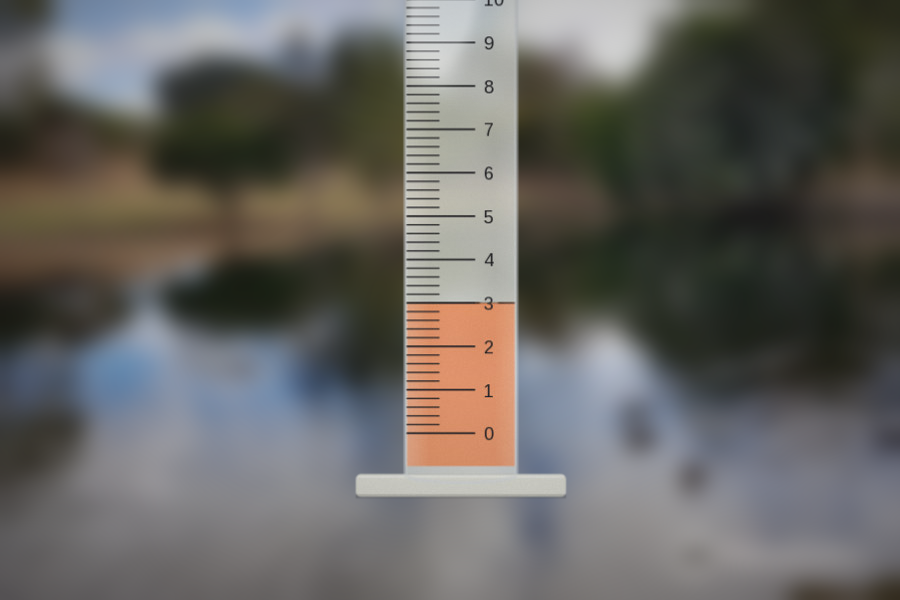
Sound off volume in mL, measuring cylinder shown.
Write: 3 mL
